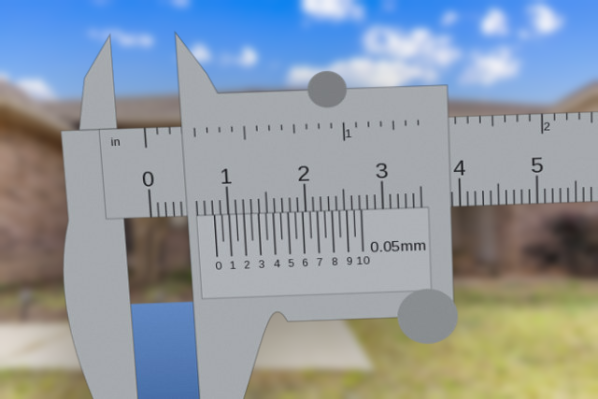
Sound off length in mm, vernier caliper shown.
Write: 8.2 mm
